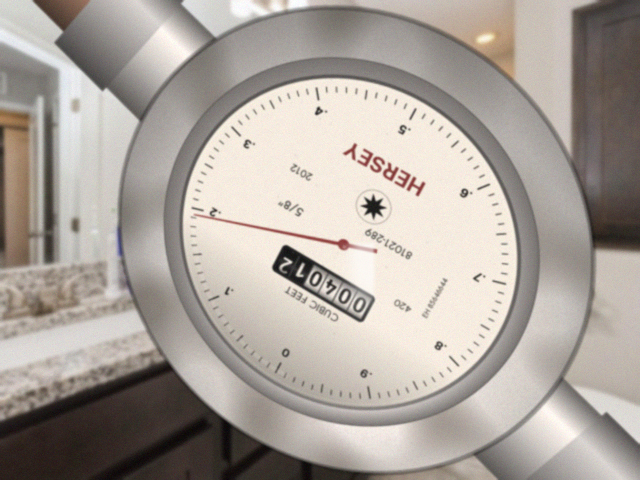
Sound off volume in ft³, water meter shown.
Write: 4012.19 ft³
